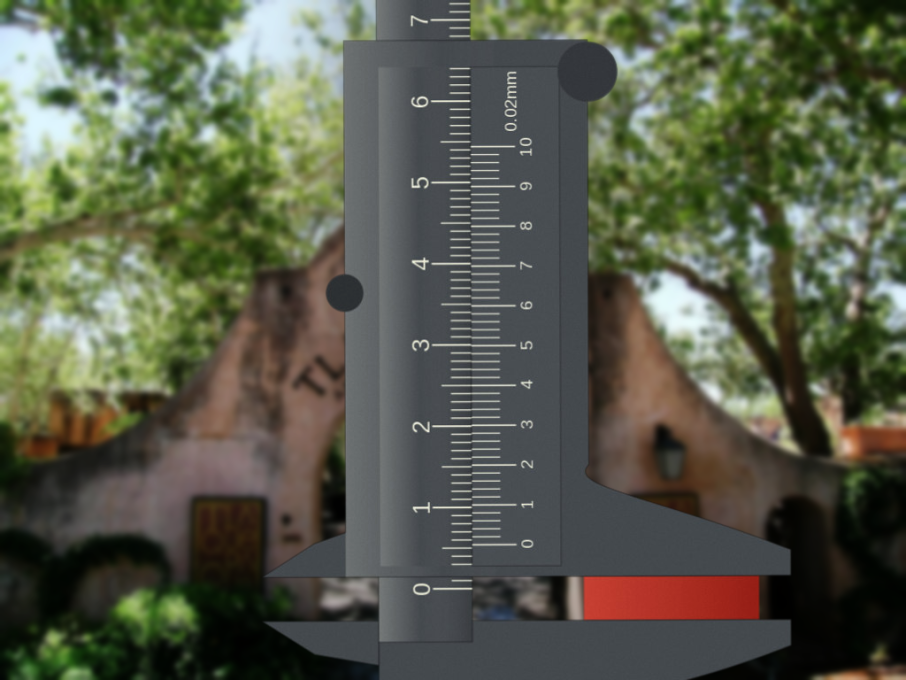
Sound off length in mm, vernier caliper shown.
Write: 5.4 mm
